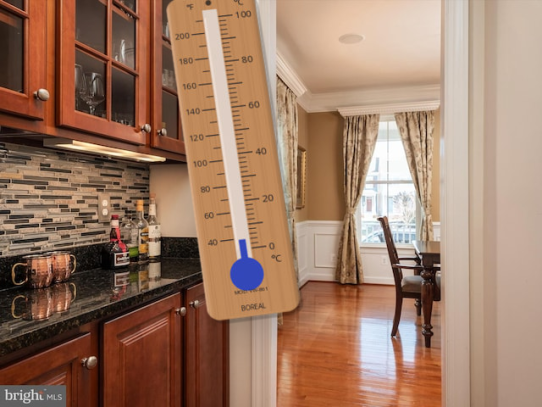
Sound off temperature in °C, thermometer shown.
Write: 4 °C
